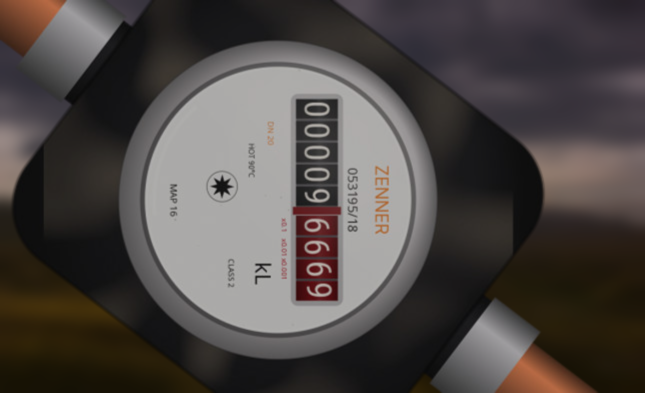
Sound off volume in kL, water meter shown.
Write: 9.6669 kL
